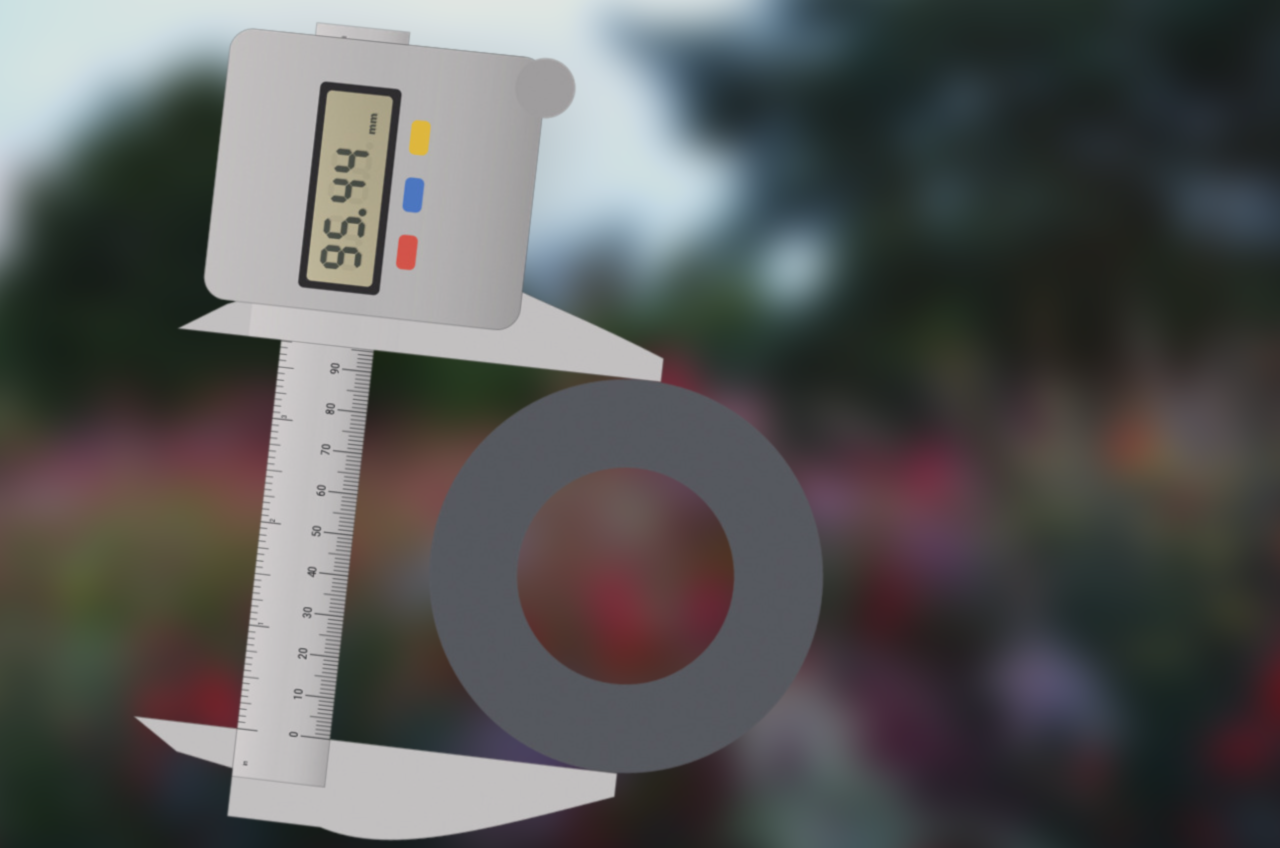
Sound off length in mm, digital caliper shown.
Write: 95.44 mm
